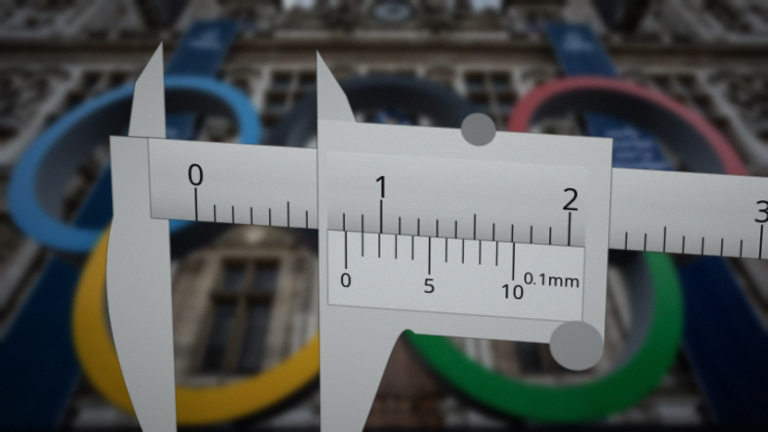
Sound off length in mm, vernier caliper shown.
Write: 8.1 mm
